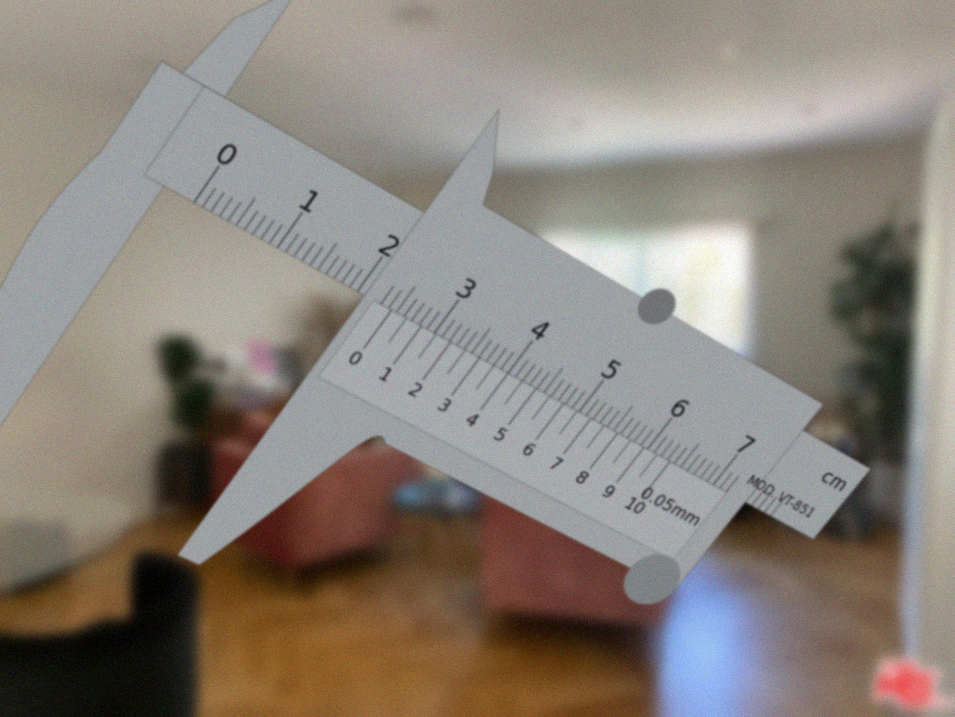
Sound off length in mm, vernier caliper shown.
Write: 24.4 mm
